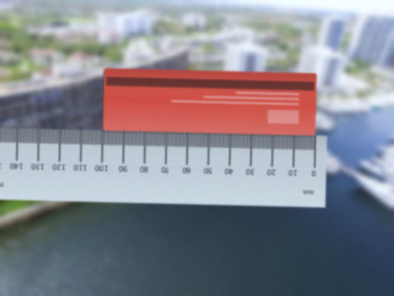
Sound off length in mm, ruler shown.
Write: 100 mm
